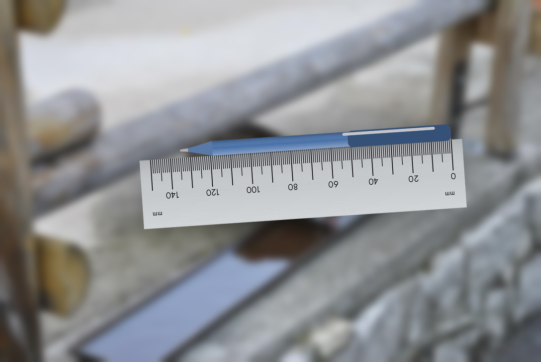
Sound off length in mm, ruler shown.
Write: 135 mm
